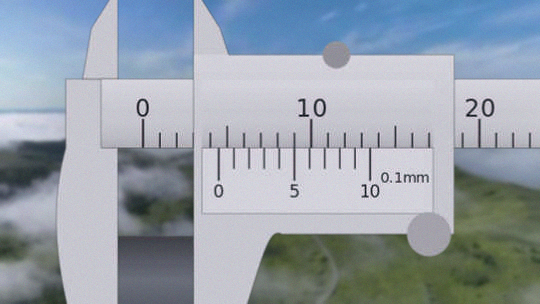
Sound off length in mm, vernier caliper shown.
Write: 4.5 mm
